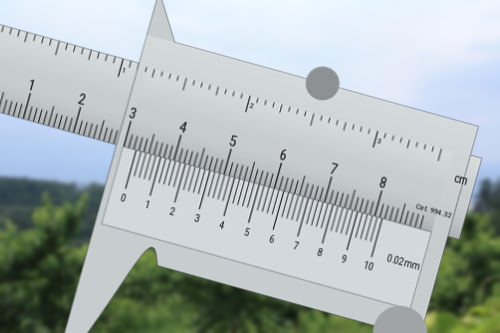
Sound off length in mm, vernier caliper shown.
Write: 32.5 mm
